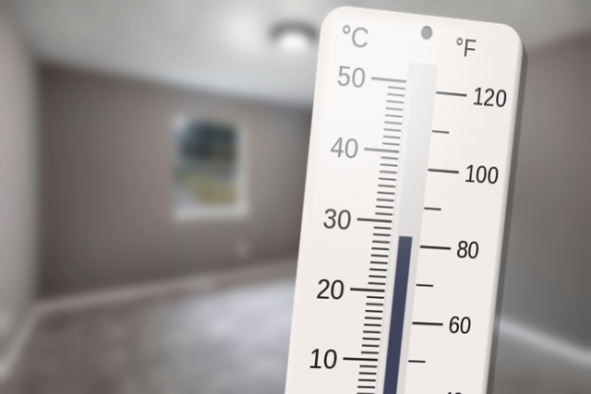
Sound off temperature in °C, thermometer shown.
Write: 28 °C
